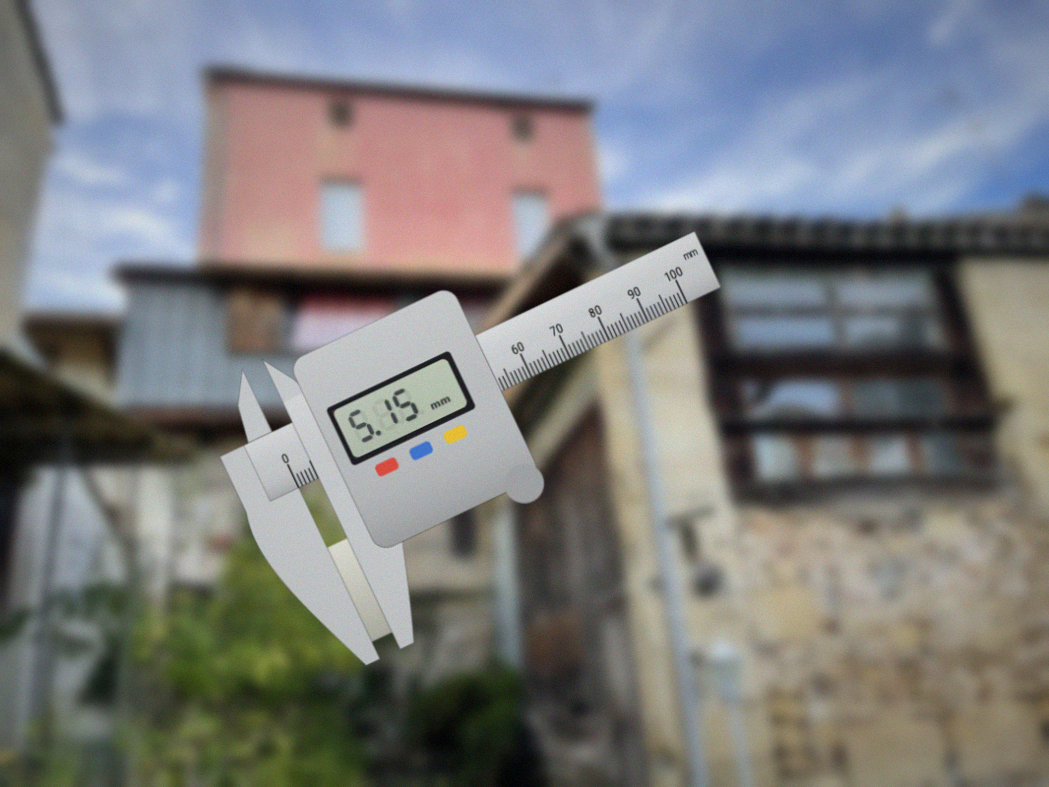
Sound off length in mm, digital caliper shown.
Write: 5.15 mm
